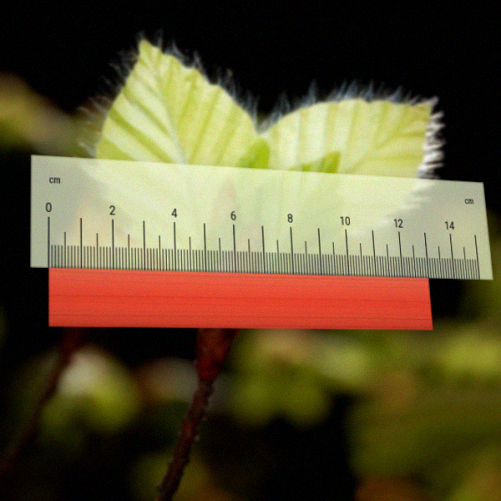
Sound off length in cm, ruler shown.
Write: 13 cm
